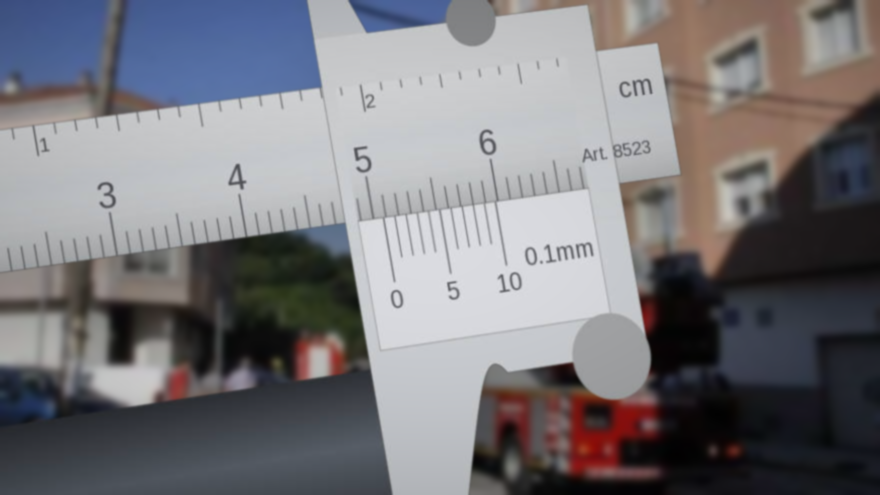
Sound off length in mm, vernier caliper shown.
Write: 50.8 mm
